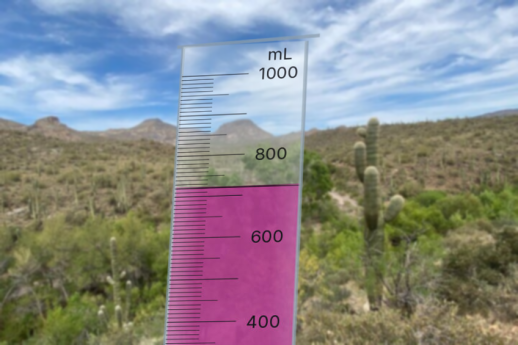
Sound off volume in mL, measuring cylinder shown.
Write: 720 mL
